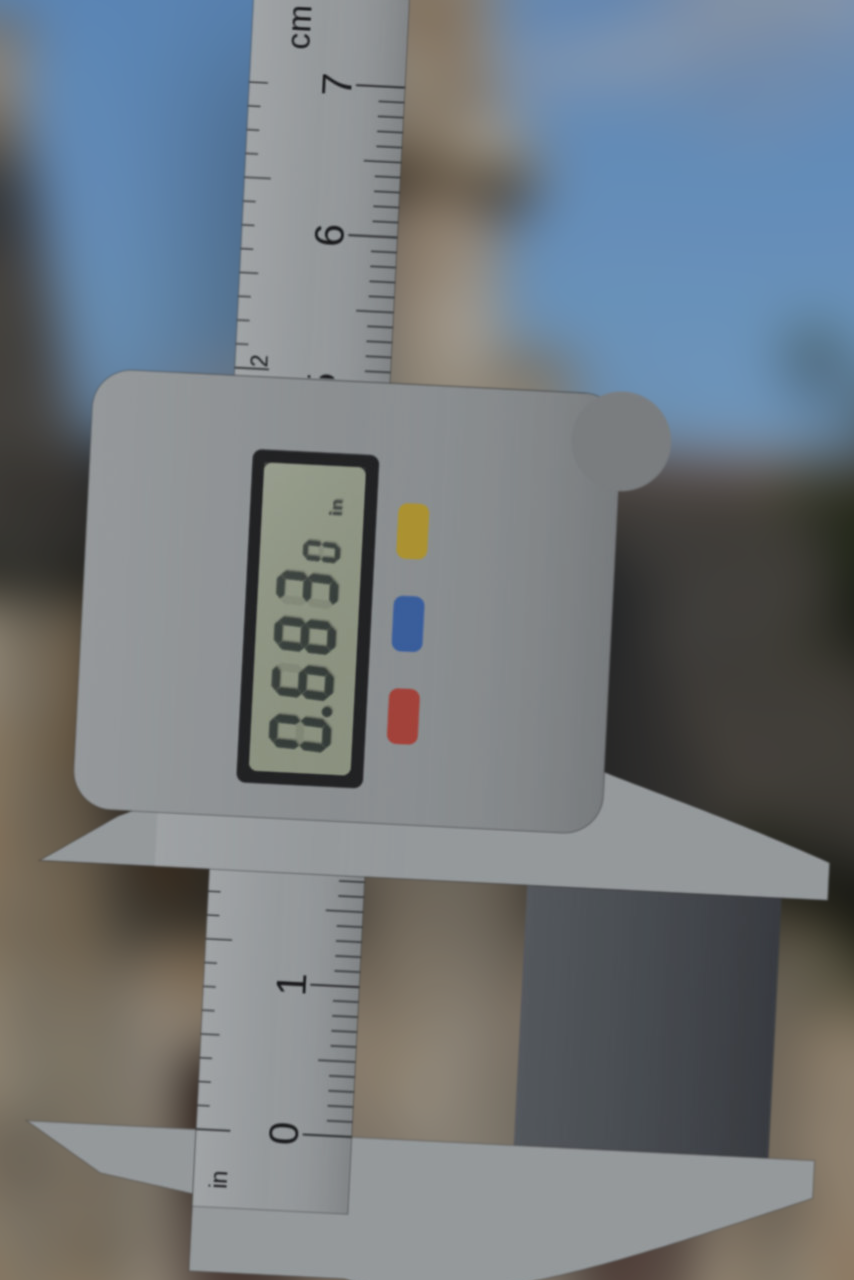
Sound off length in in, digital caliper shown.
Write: 0.6830 in
